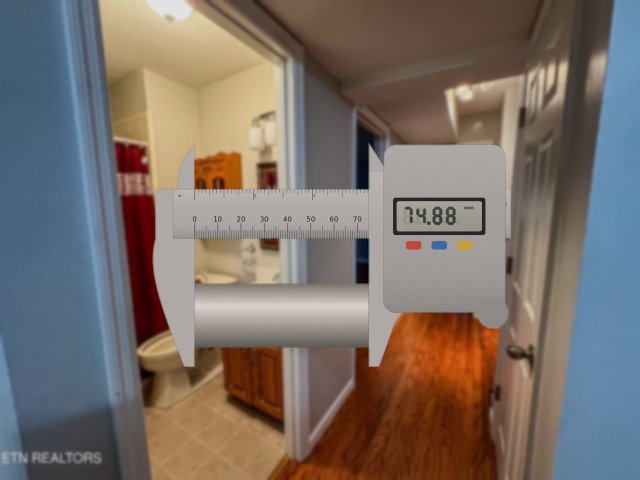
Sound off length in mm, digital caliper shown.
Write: 74.88 mm
